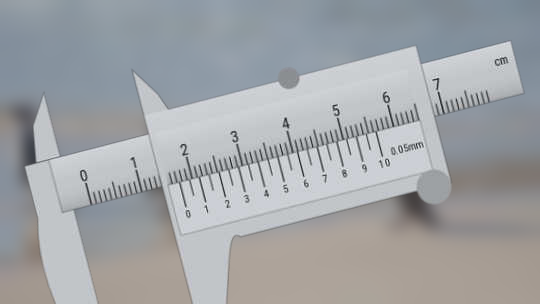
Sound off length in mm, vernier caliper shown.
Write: 17.5 mm
